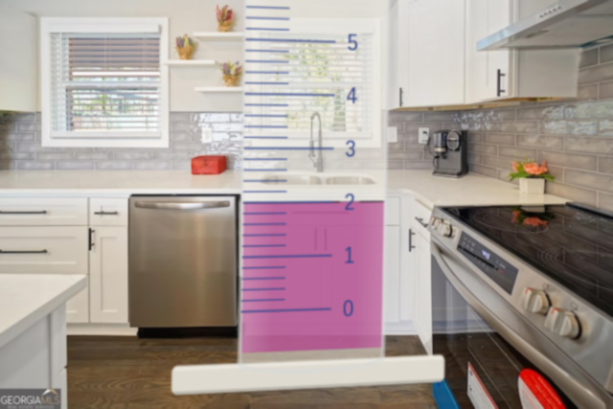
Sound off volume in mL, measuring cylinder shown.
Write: 2 mL
